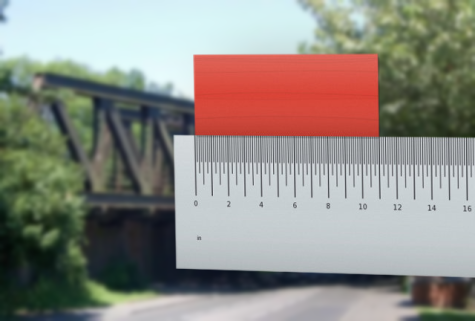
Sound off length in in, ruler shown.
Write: 11 in
